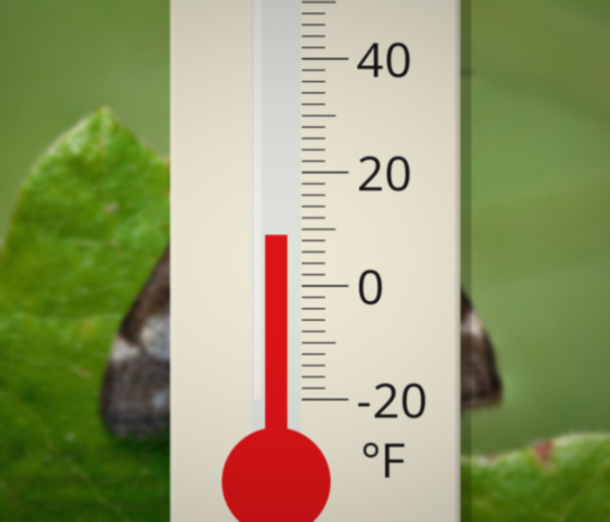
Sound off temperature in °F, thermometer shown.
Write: 9 °F
